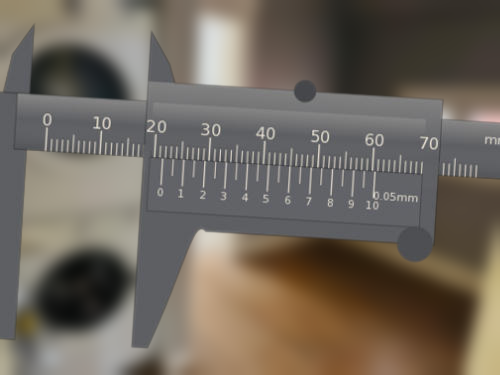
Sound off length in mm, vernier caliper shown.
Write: 21.5 mm
